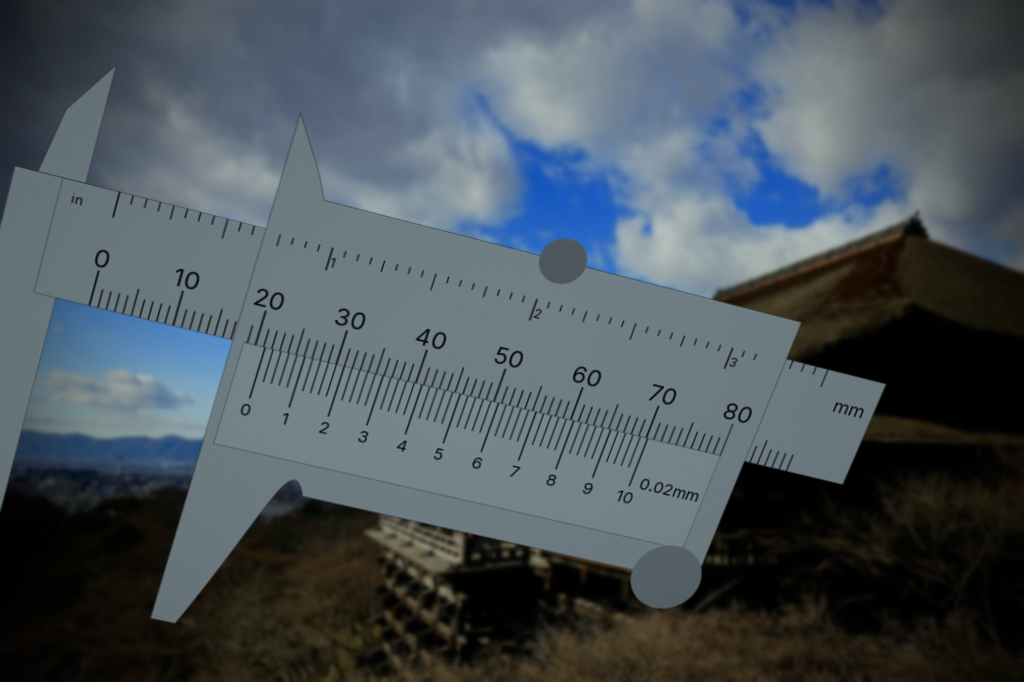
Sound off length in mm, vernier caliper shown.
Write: 21.2 mm
